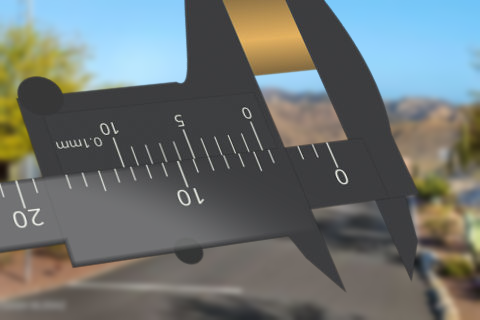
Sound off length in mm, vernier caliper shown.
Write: 4.4 mm
